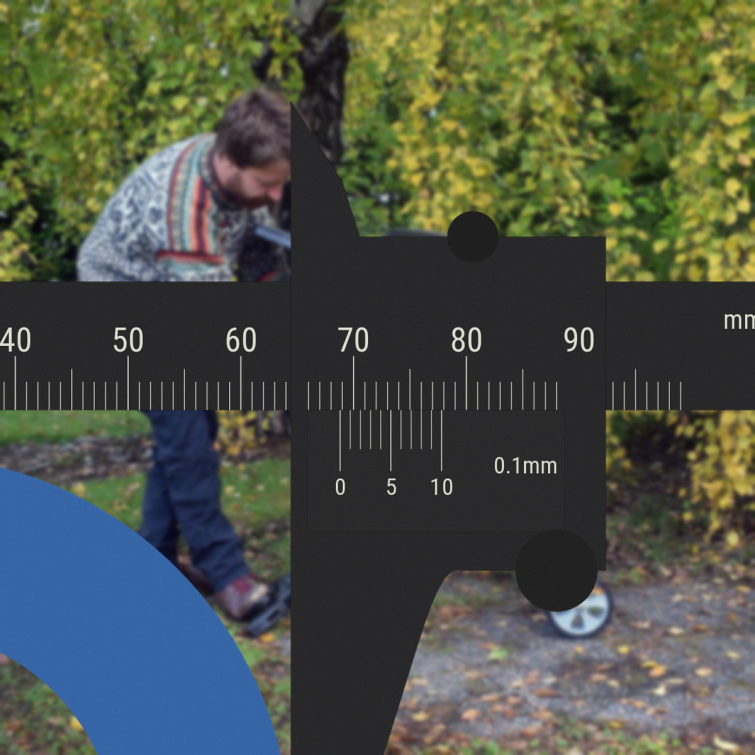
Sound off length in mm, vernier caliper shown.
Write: 68.8 mm
